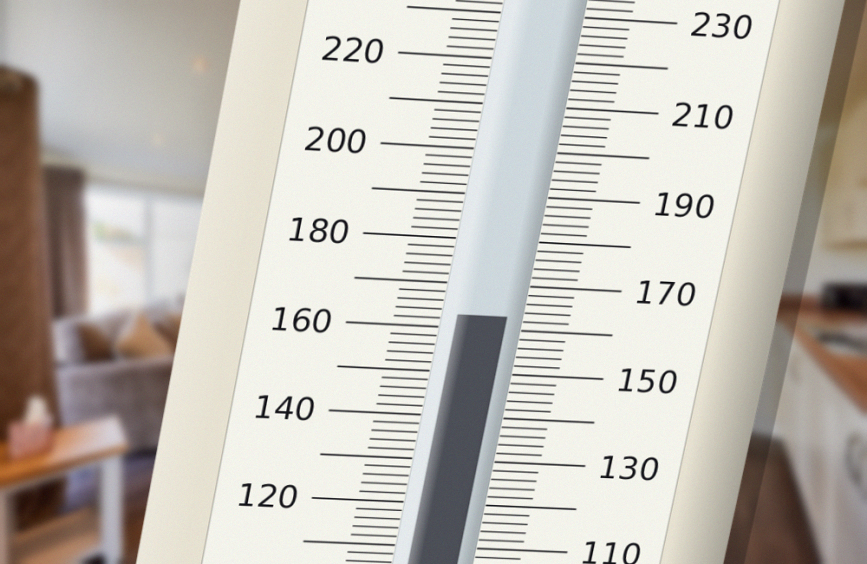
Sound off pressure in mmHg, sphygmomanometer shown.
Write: 163 mmHg
